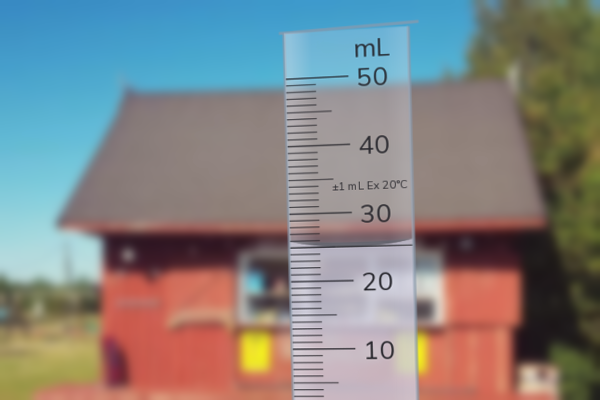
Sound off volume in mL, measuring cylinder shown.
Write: 25 mL
